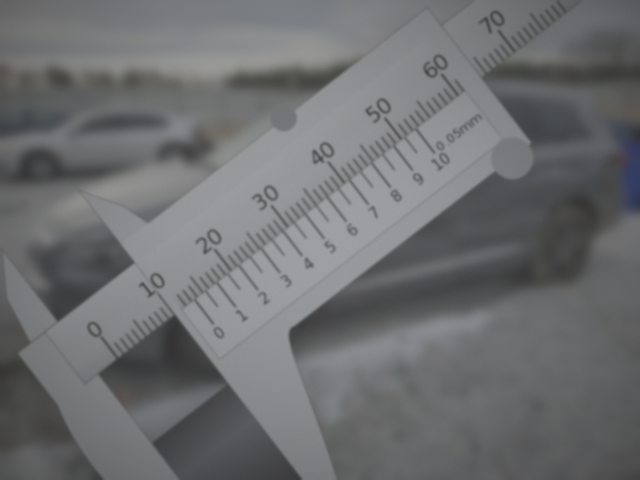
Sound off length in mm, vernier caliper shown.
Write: 13.5 mm
